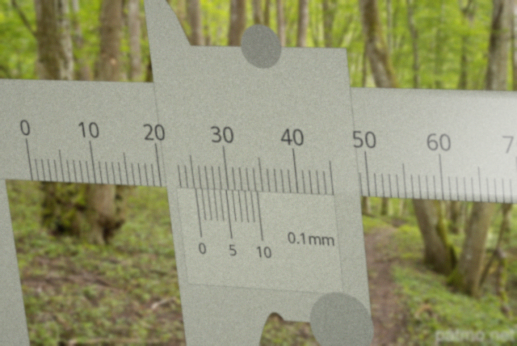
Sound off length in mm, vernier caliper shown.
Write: 25.2 mm
